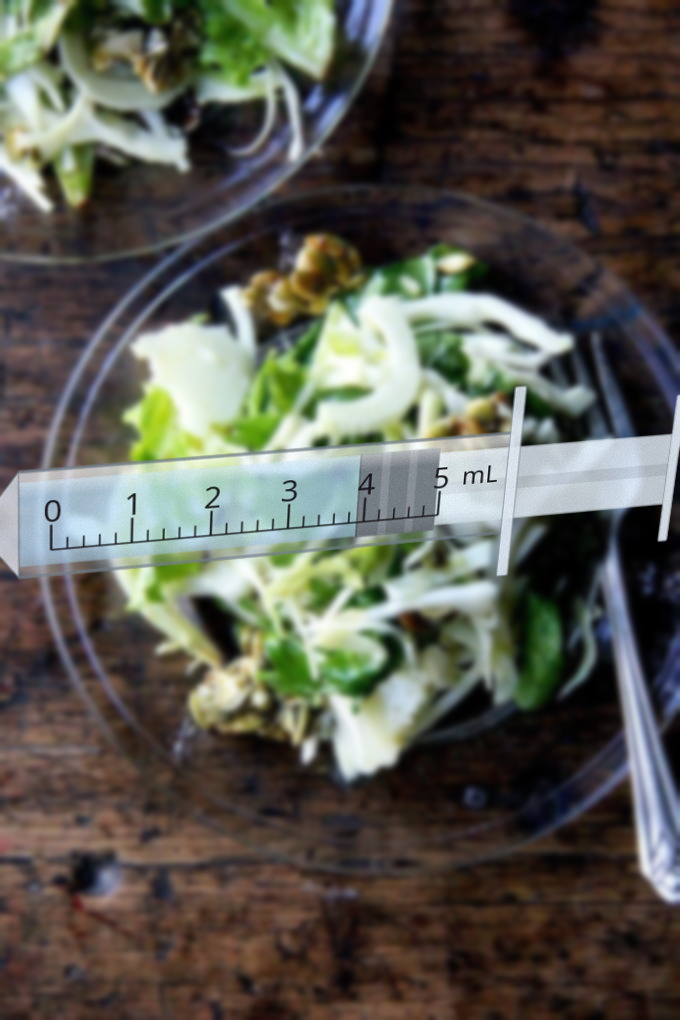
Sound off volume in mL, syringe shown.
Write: 3.9 mL
